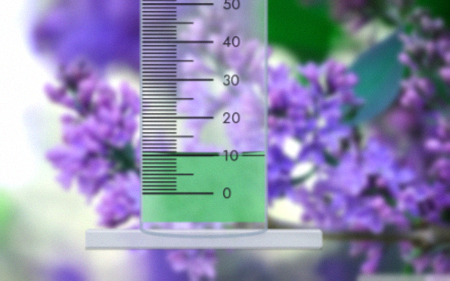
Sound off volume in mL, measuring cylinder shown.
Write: 10 mL
